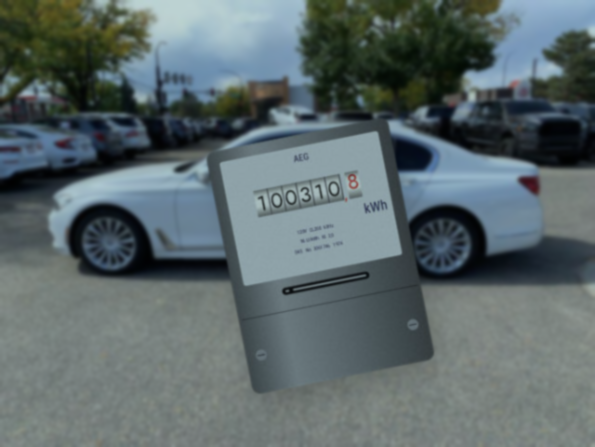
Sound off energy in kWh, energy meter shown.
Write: 100310.8 kWh
